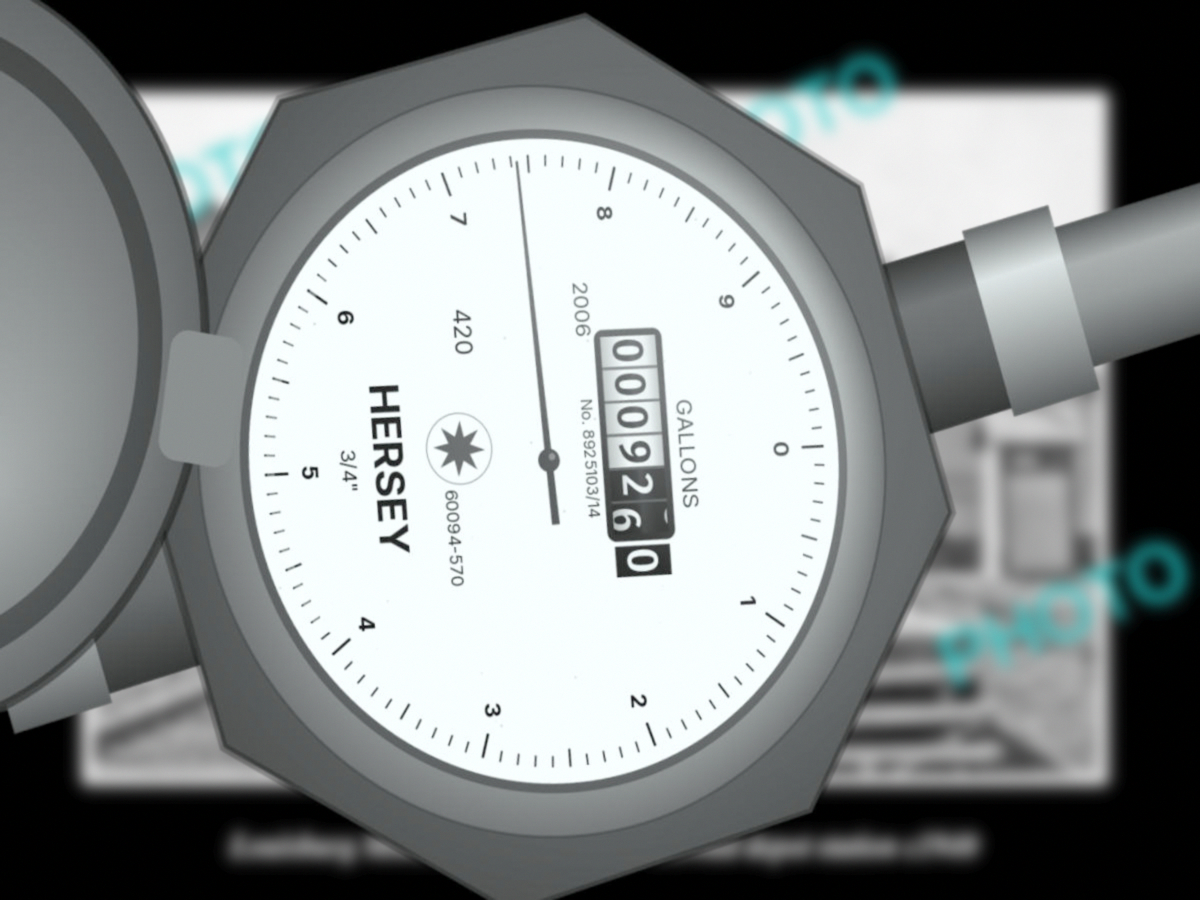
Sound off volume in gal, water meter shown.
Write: 9257.4 gal
